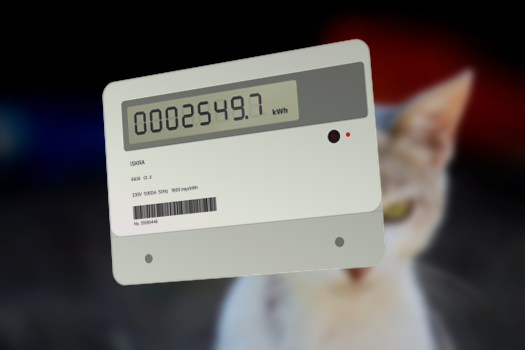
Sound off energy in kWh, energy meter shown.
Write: 2549.7 kWh
